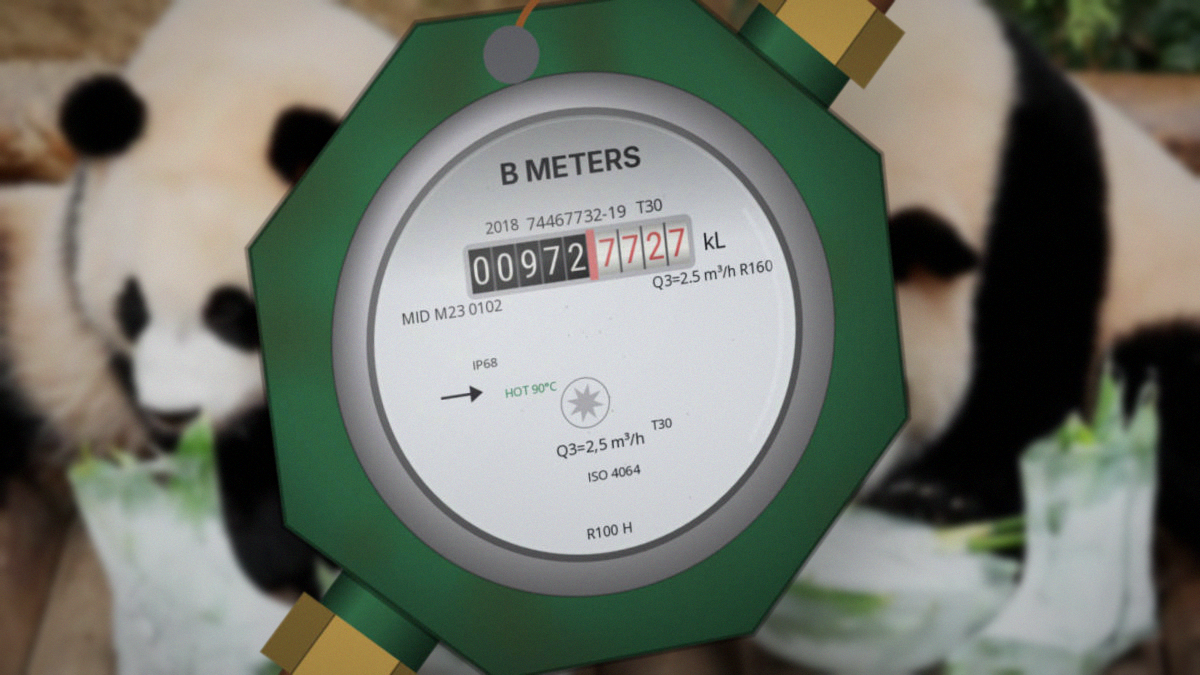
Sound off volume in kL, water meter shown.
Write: 972.7727 kL
